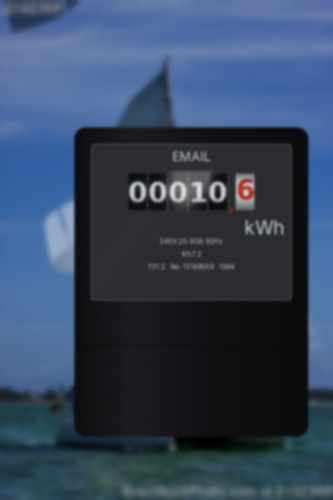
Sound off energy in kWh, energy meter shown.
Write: 10.6 kWh
